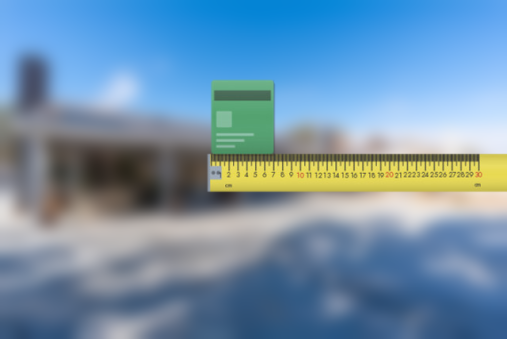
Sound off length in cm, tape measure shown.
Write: 7 cm
